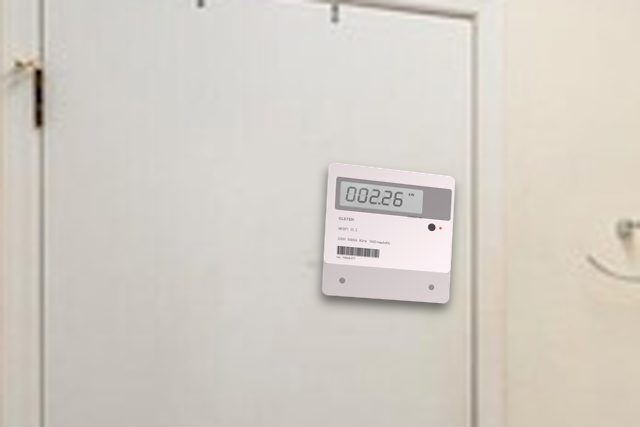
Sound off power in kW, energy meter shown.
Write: 2.26 kW
